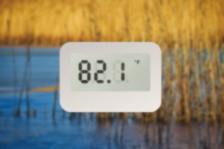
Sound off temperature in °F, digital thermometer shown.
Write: 82.1 °F
